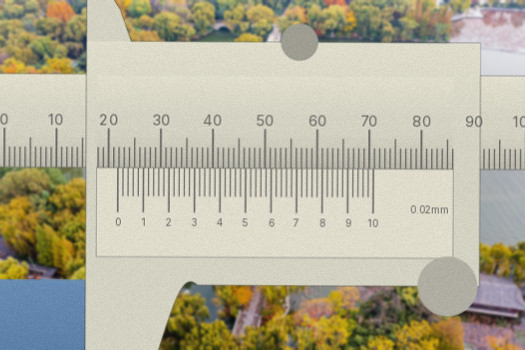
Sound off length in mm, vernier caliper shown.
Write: 21.8 mm
